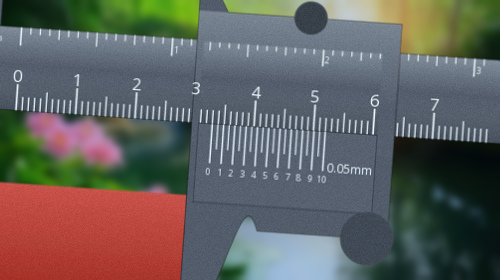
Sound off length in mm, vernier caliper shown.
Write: 33.0 mm
